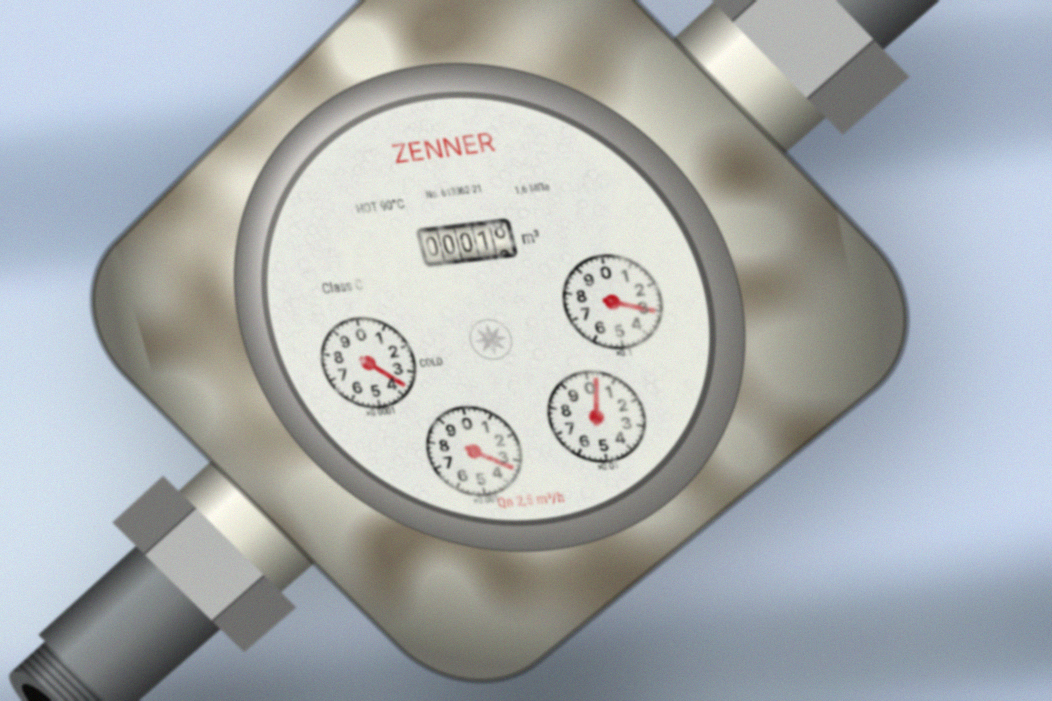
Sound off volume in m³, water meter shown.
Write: 18.3033 m³
